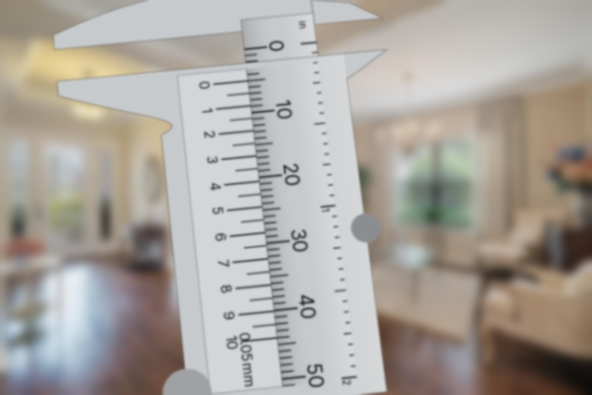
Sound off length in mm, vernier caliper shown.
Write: 5.0 mm
